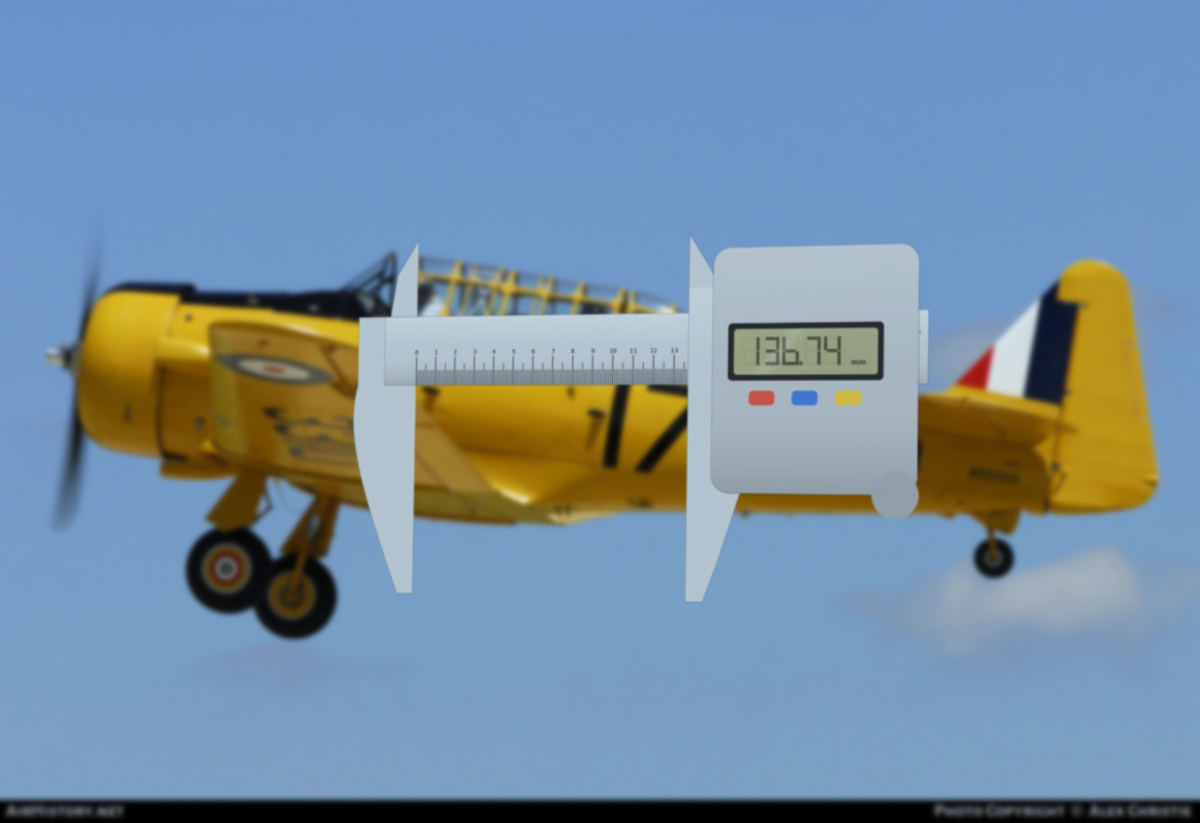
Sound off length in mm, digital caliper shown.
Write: 136.74 mm
